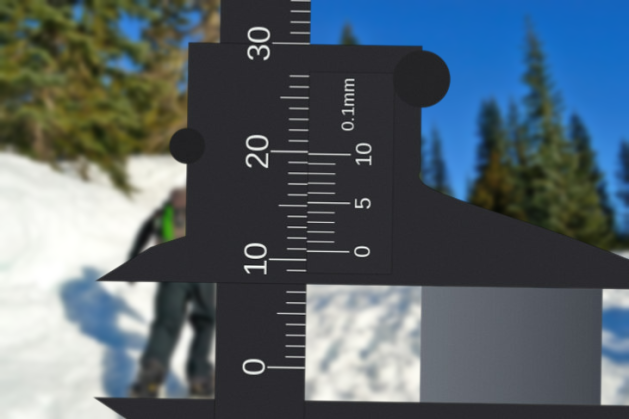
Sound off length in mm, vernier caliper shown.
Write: 10.8 mm
